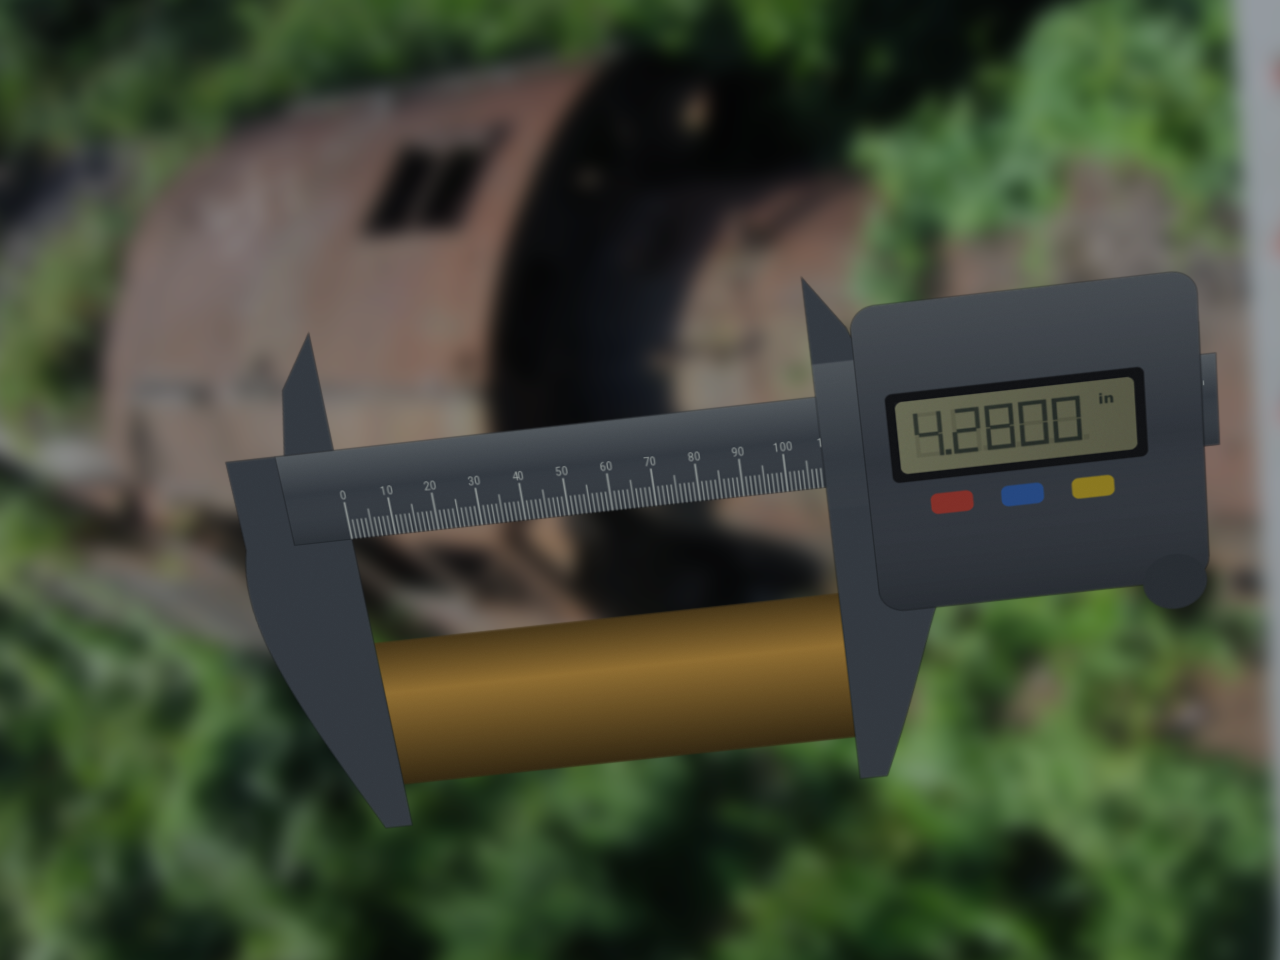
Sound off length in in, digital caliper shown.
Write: 4.2800 in
